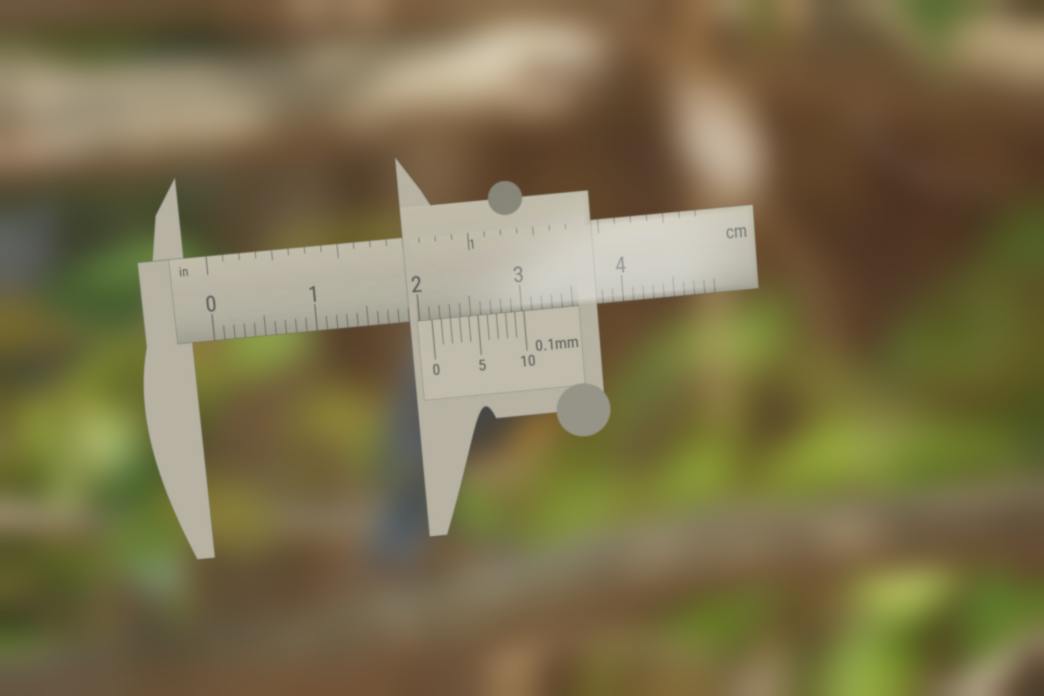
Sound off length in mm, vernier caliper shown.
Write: 21.2 mm
